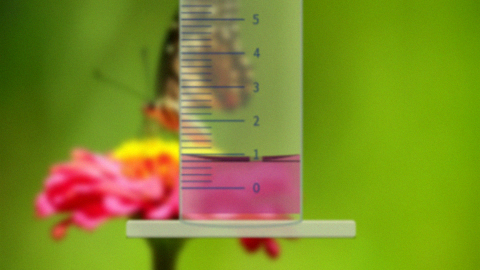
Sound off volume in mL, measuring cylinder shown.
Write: 0.8 mL
